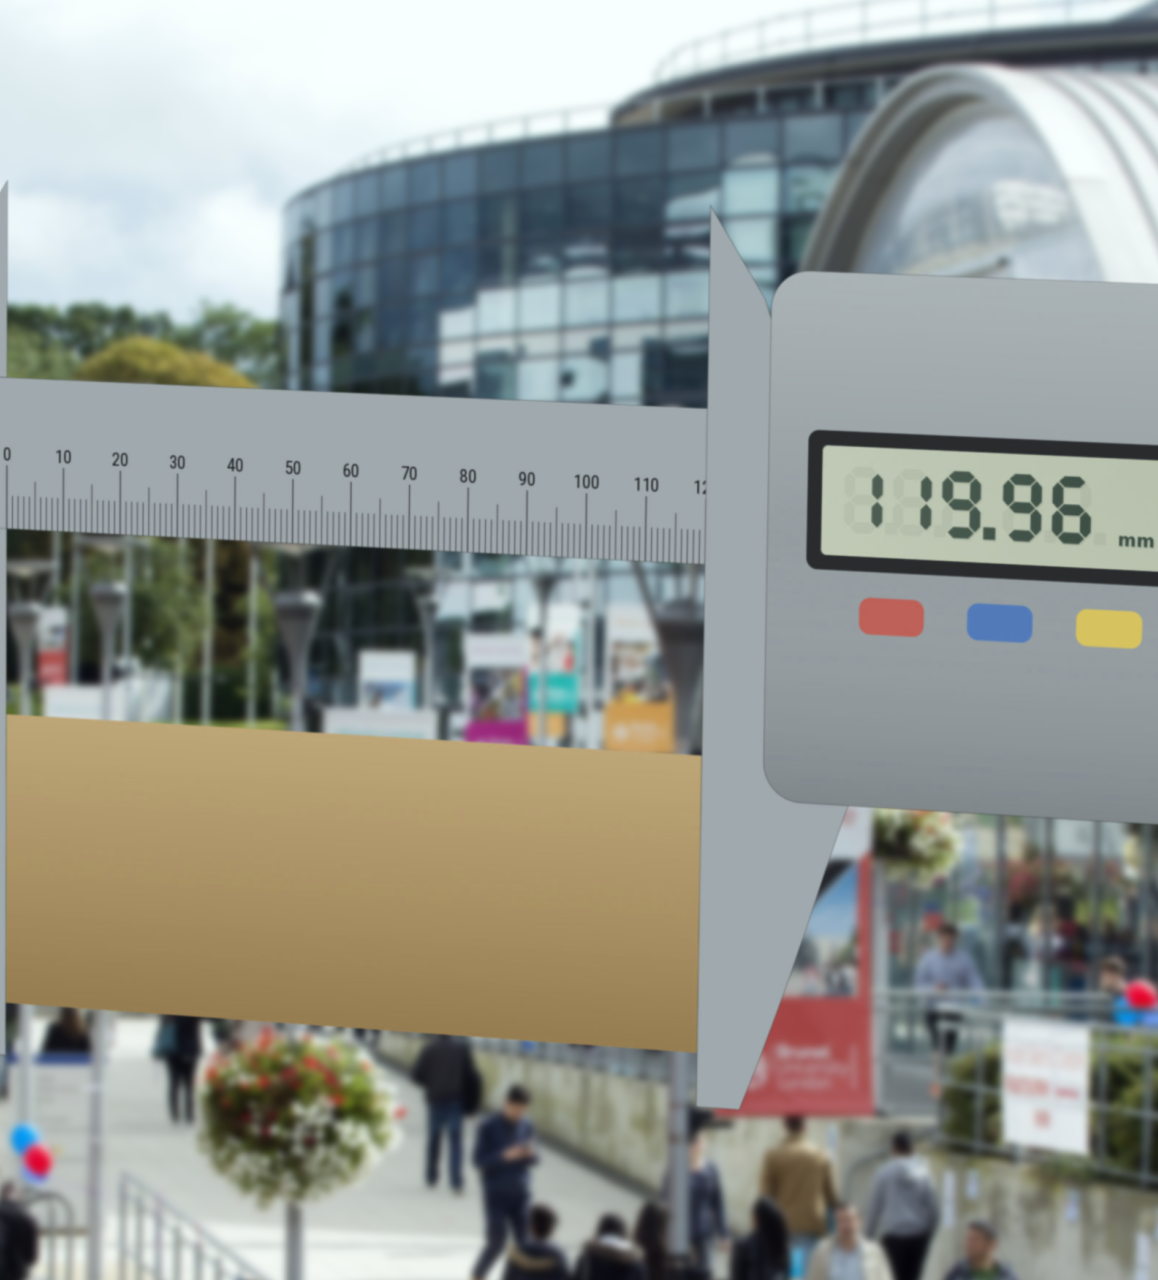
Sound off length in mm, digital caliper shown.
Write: 119.96 mm
